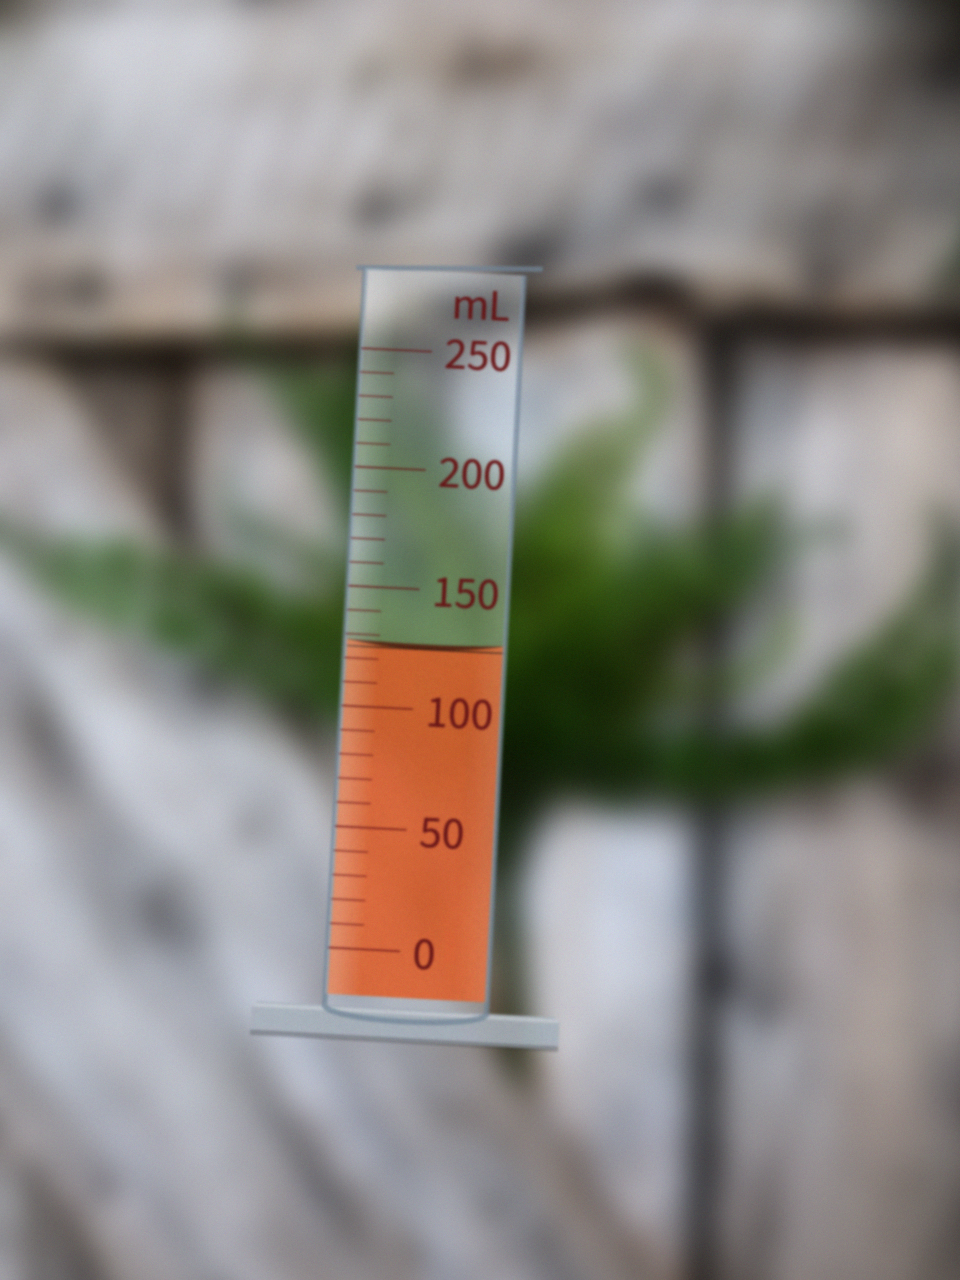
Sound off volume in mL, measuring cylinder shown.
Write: 125 mL
